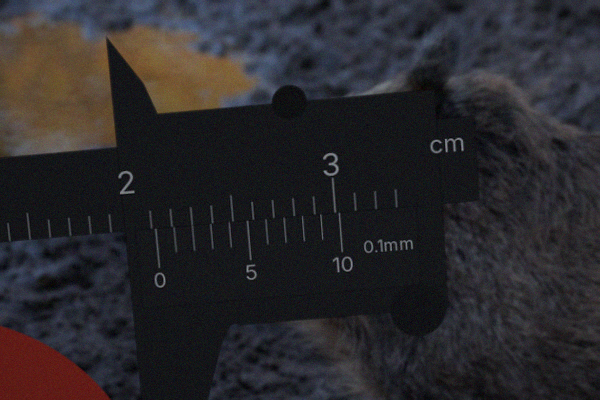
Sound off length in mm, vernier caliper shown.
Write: 21.2 mm
